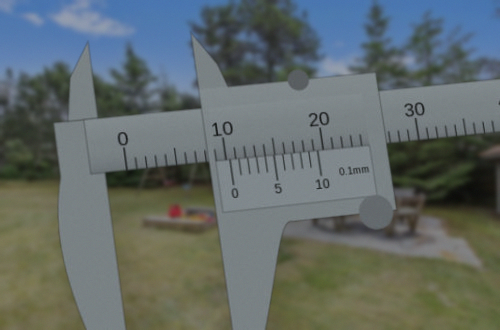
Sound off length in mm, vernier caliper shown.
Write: 10.4 mm
